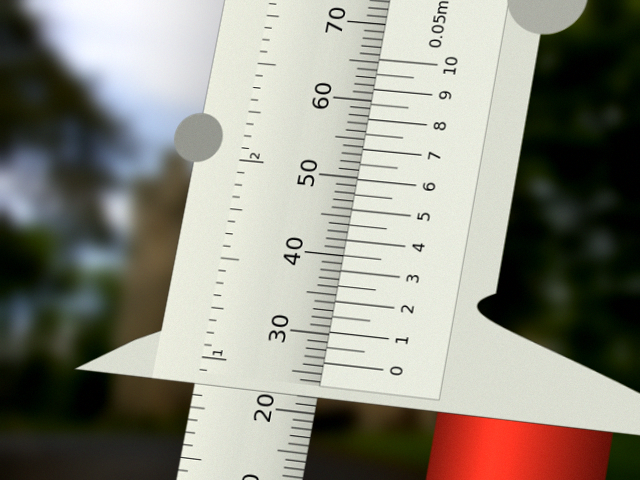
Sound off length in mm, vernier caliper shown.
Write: 26.4 mm
